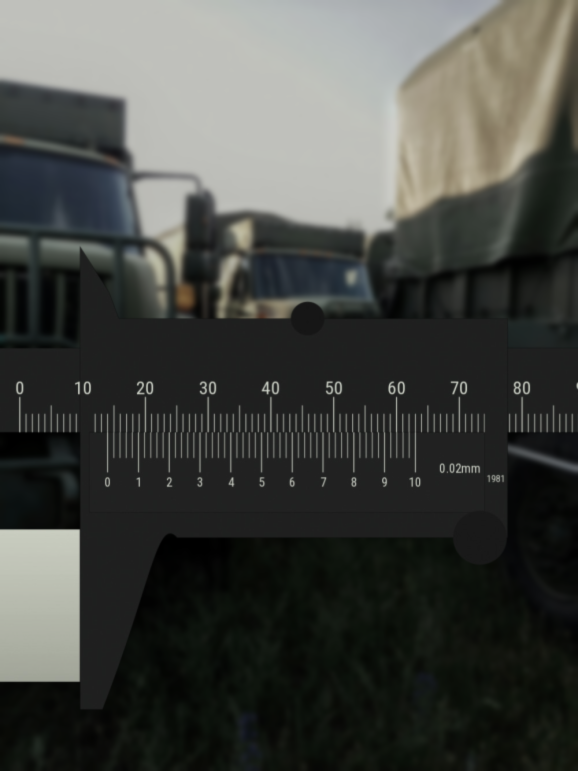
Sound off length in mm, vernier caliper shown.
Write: 14.0 mm
